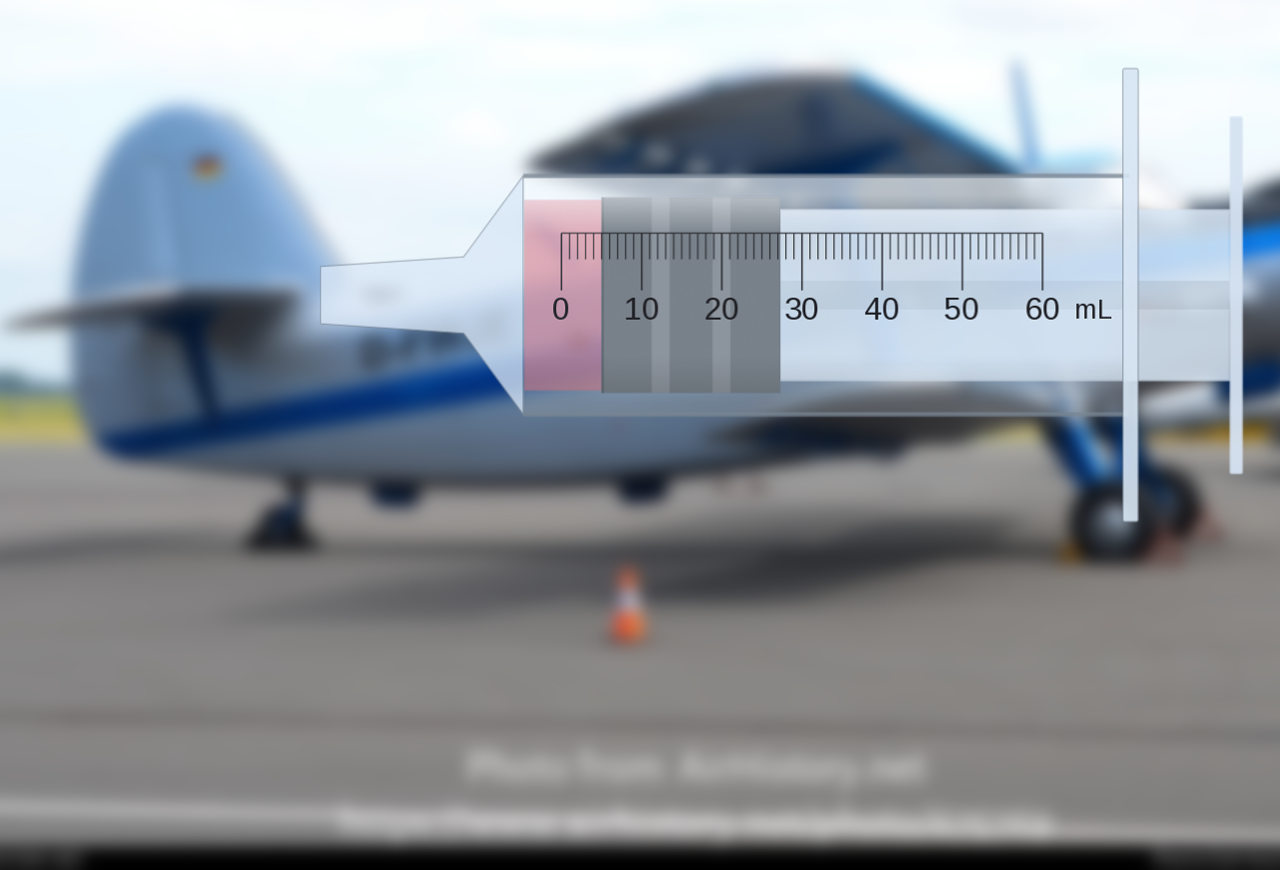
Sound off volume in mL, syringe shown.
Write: 5 mL
